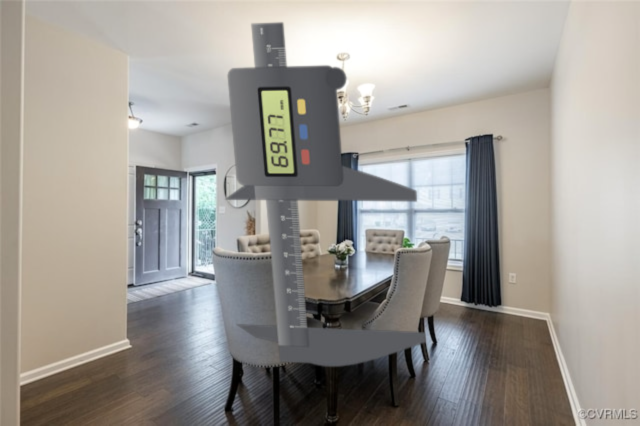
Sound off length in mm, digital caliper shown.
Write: 69.77 mm
